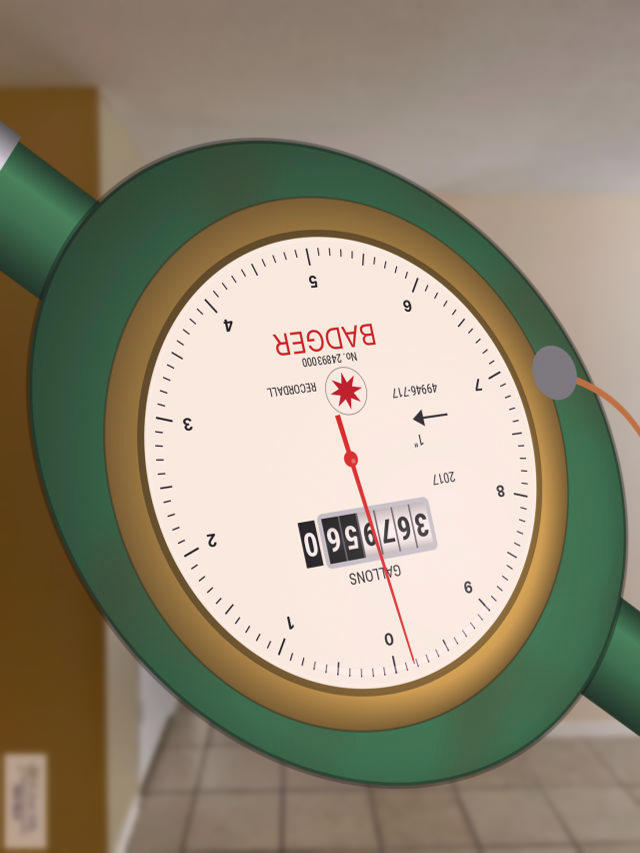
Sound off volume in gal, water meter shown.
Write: 3679559.8 gal
